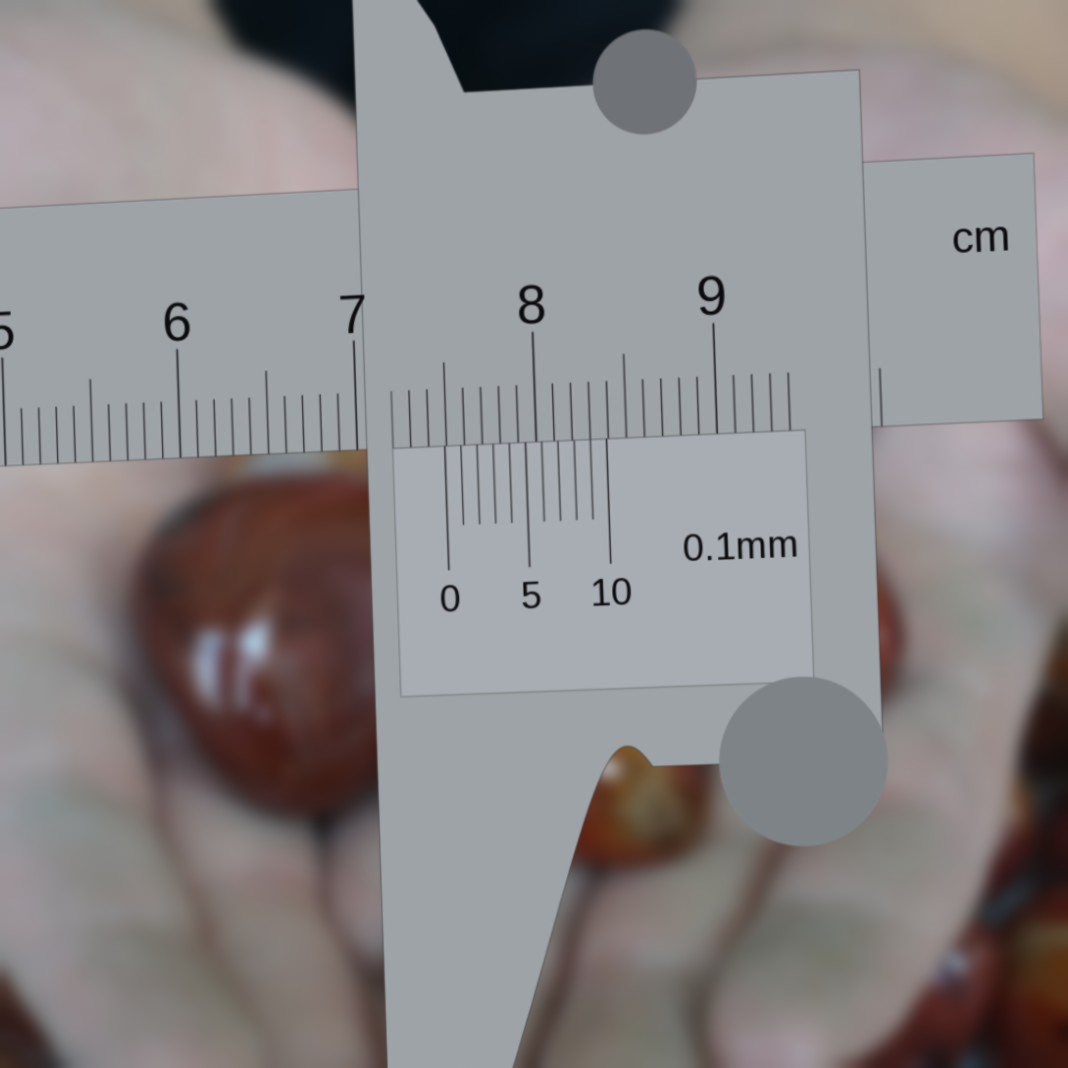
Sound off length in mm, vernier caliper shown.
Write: 74.9 mm
